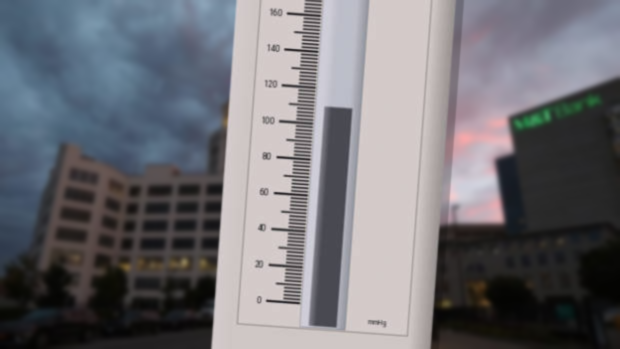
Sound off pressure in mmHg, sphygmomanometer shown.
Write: 110 mmHg
